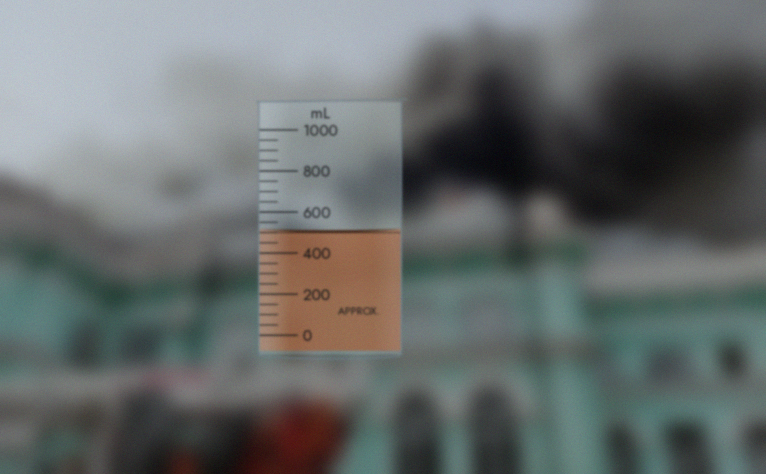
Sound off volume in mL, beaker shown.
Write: 500 mL
